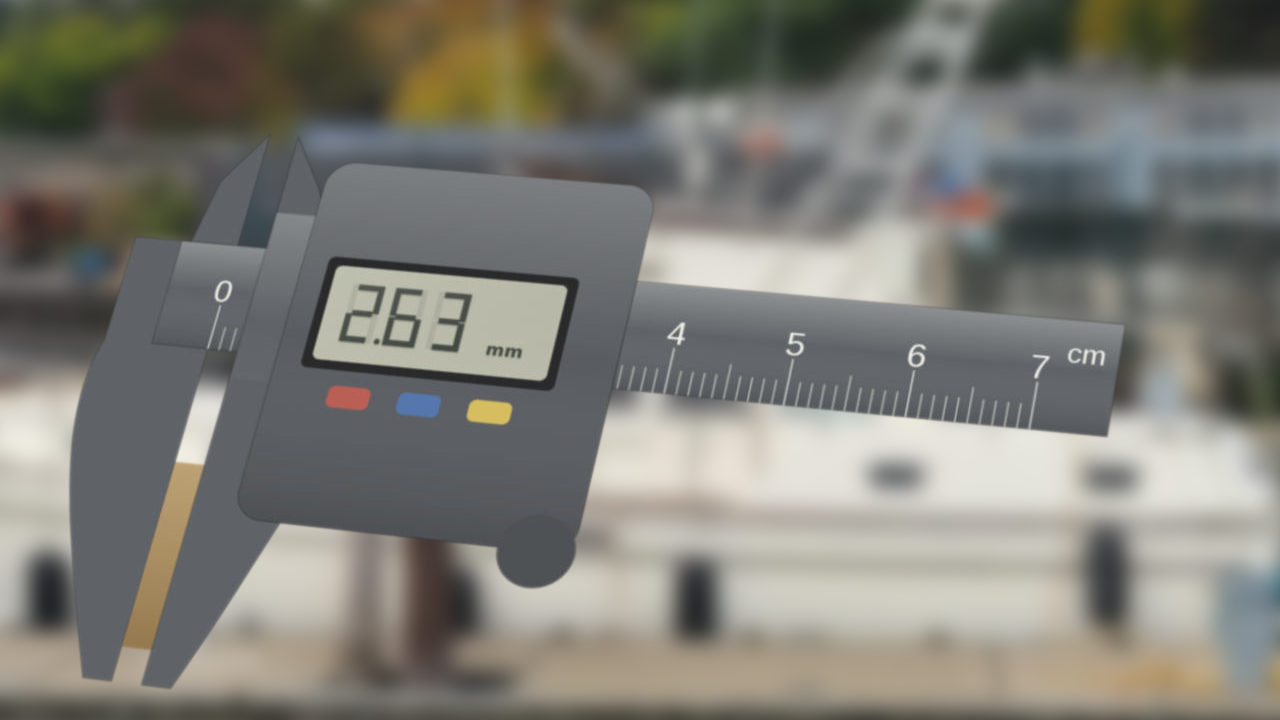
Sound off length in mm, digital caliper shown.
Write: 2.63 mm
